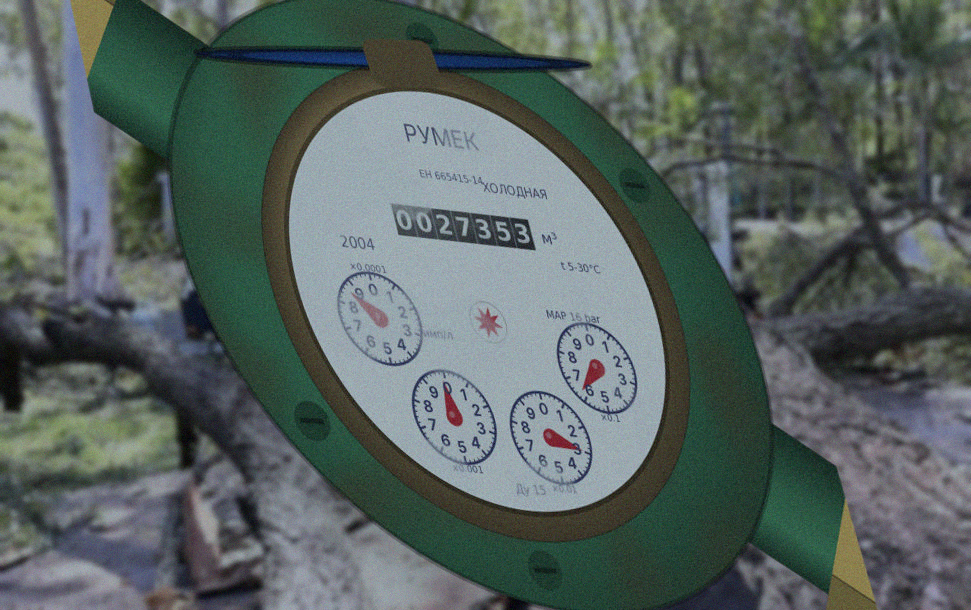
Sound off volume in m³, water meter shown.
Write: 27353.6298 m³
